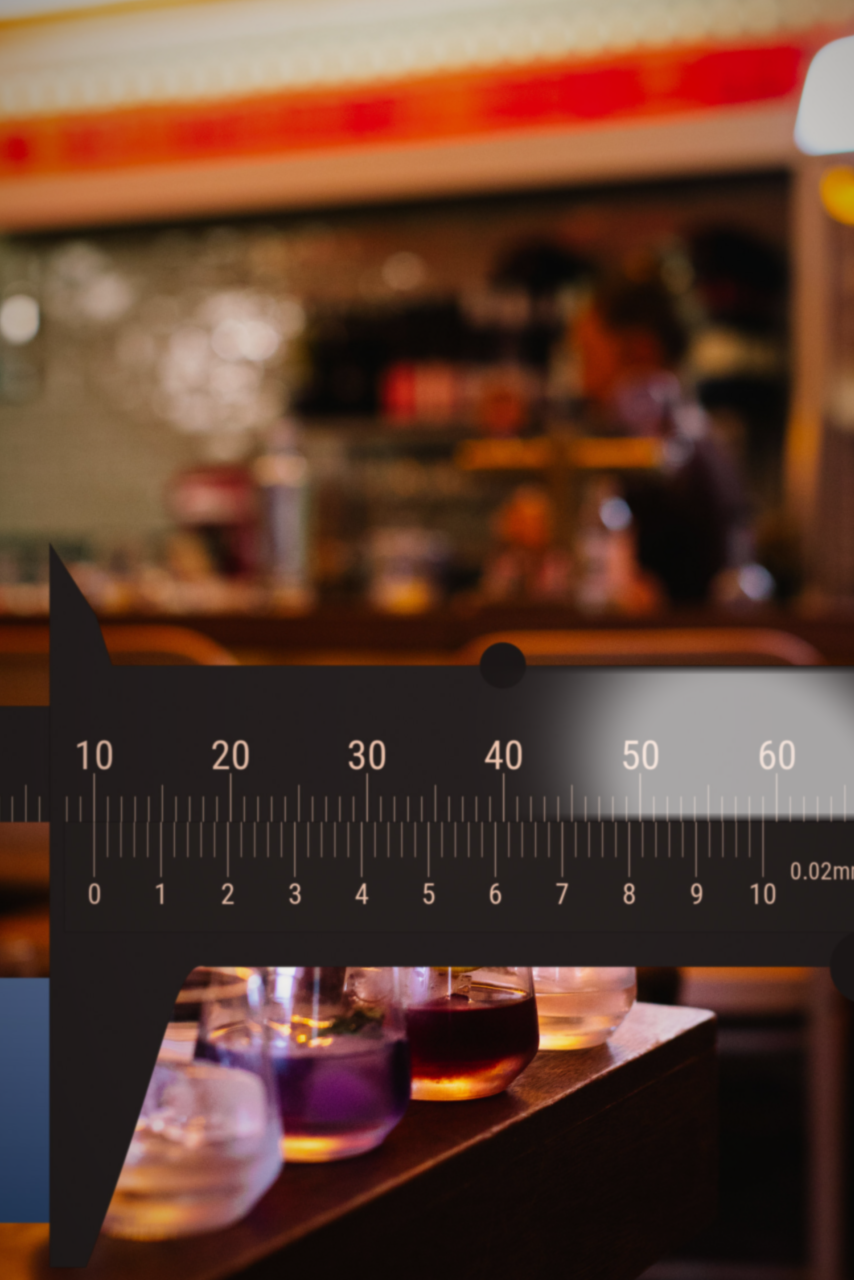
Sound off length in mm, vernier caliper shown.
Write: 10.0 mm
